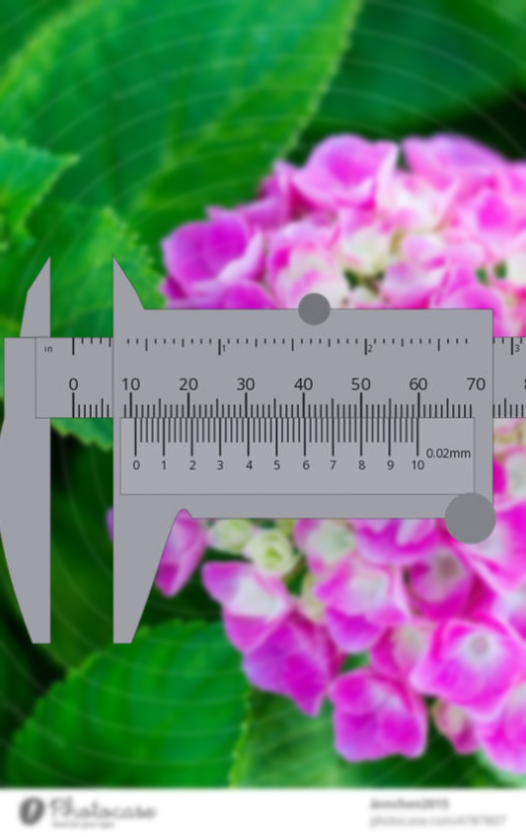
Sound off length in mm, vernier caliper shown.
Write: 10.8 mm
